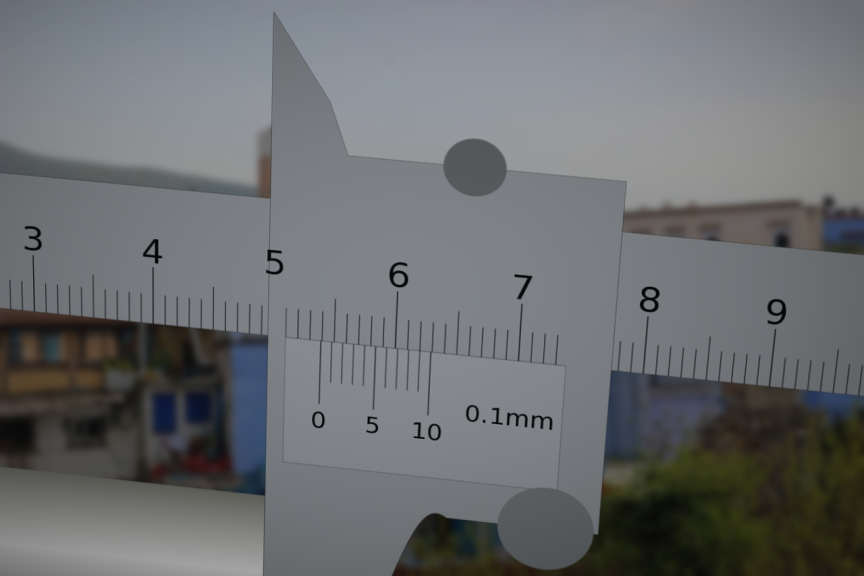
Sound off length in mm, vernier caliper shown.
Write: 53.9 mm
